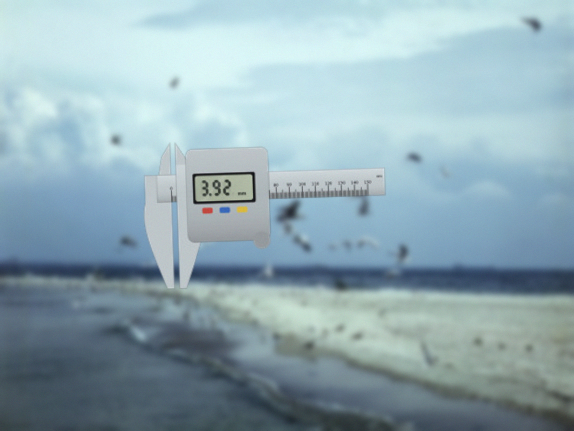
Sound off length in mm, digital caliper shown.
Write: 3.92 mm
